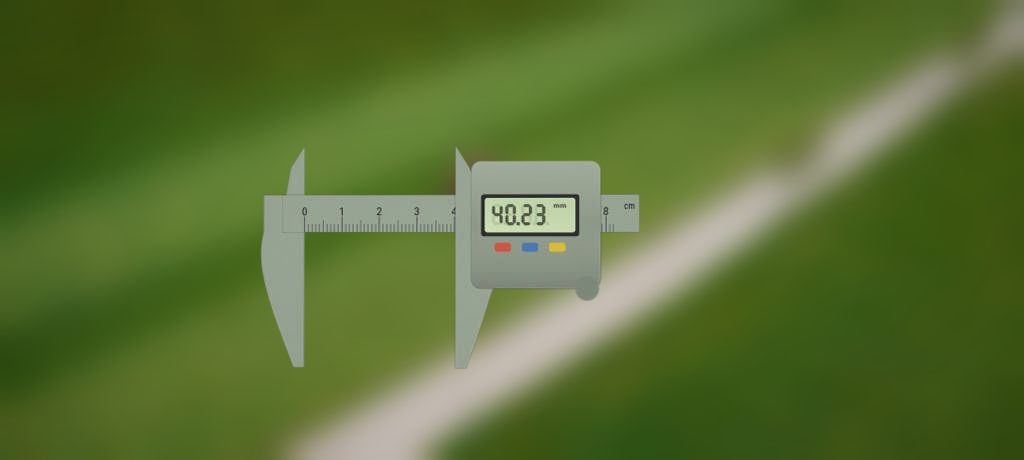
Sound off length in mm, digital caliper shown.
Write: 40.23 mm
